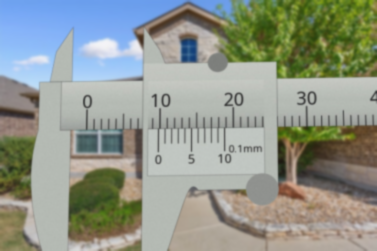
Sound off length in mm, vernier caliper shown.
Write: 9.8 mm
